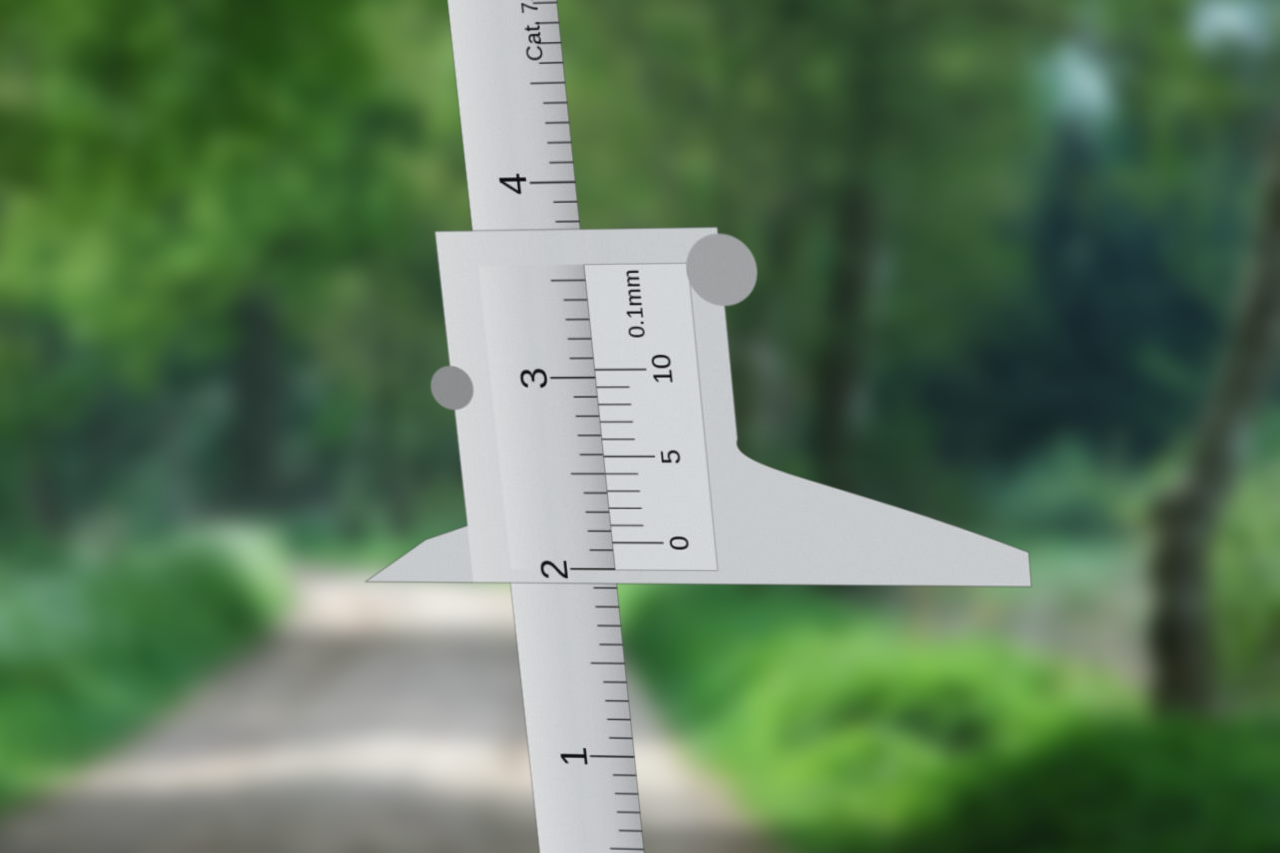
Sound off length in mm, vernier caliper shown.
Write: 21.4 mm
